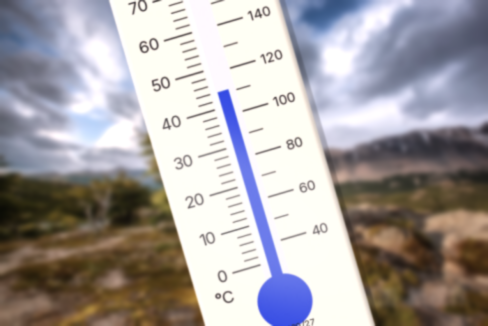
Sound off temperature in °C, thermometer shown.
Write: 44 °C
